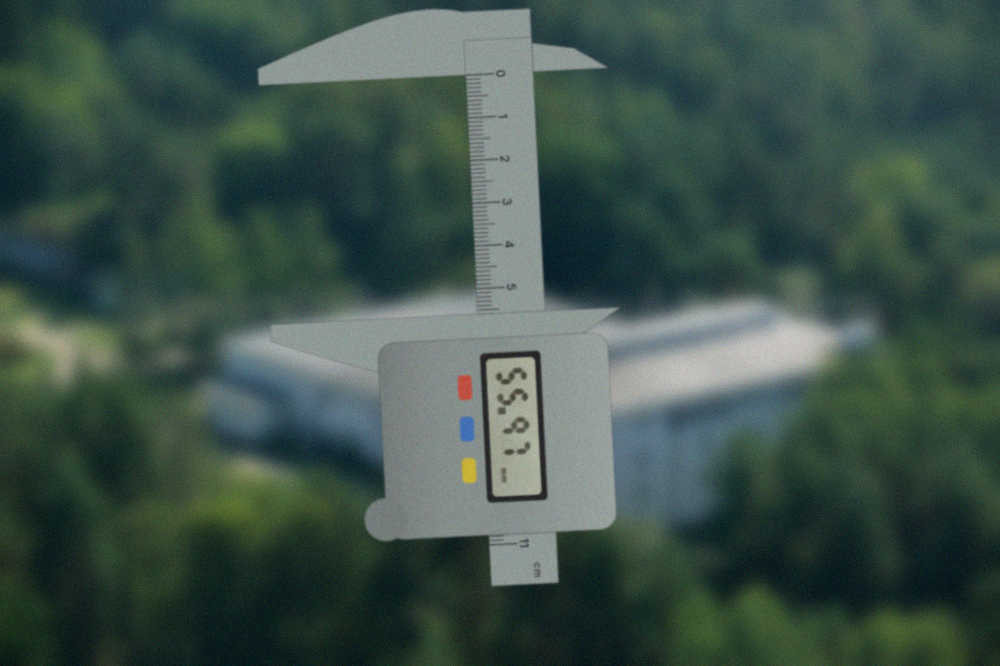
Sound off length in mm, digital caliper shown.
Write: 55.97 mm
